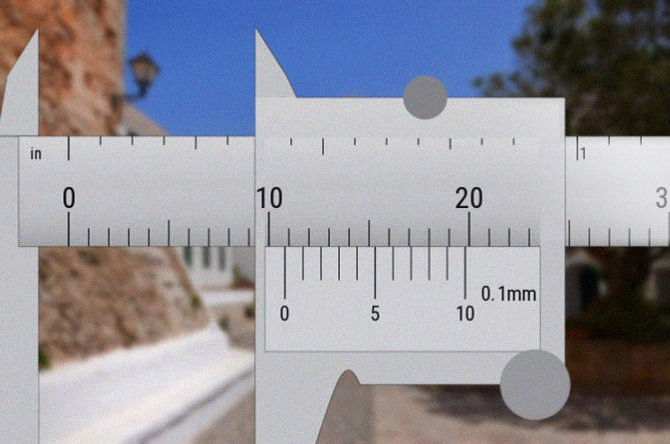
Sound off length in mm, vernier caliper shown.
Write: 10.8 mm
